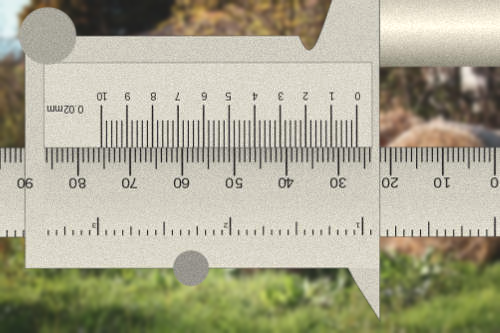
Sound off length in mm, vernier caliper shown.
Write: 26.5 mm
